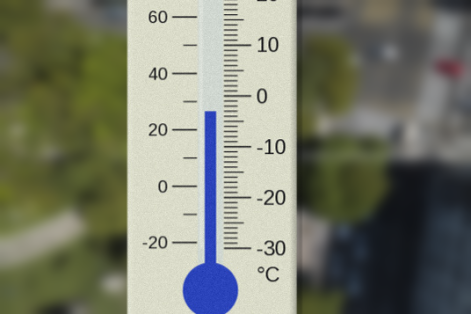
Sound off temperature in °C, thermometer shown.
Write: -3 °C
